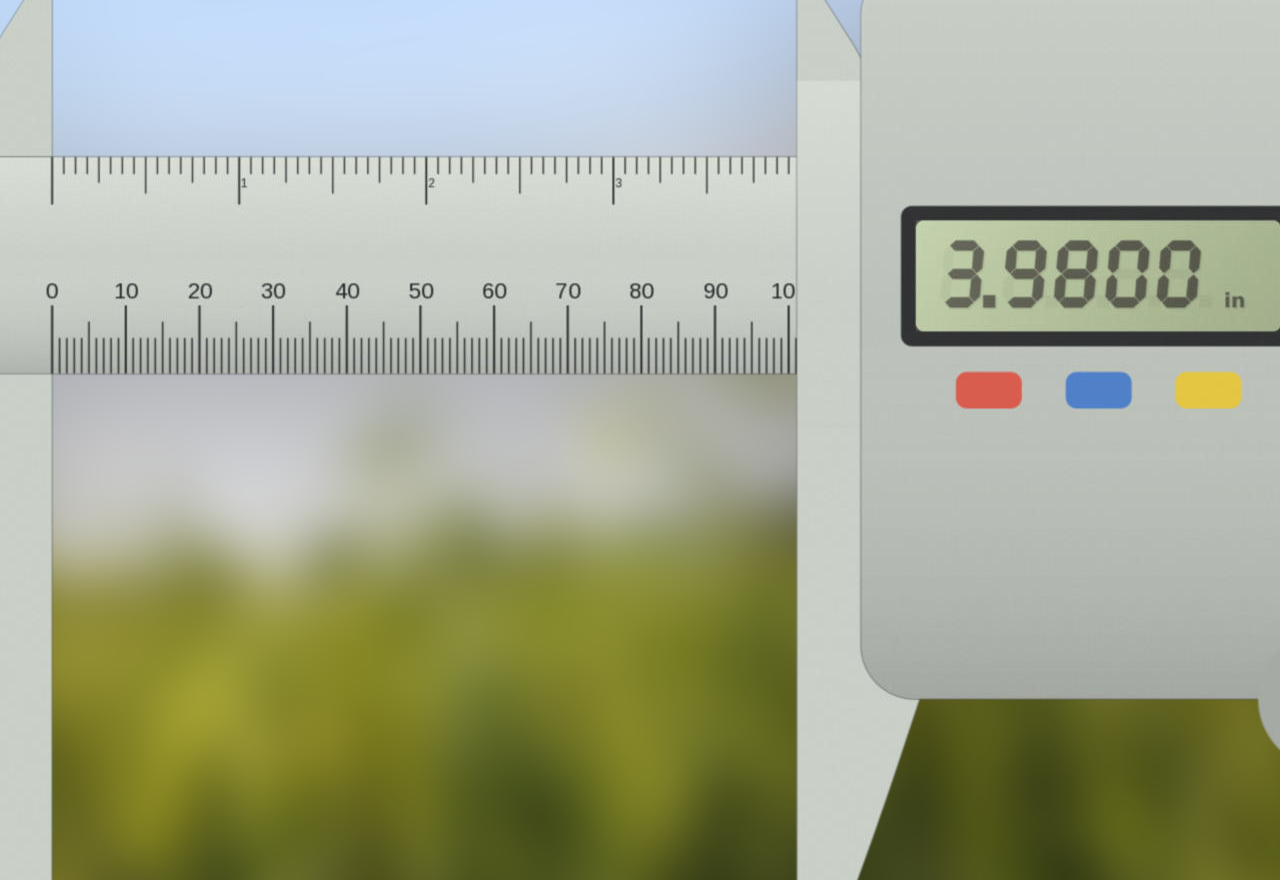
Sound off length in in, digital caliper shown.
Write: 3.9800 in
